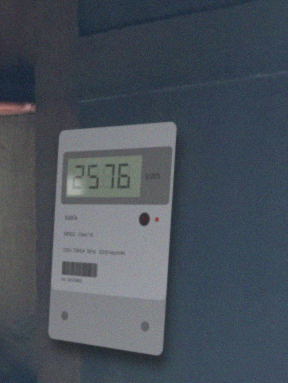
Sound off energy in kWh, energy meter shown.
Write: 2576 kWh
